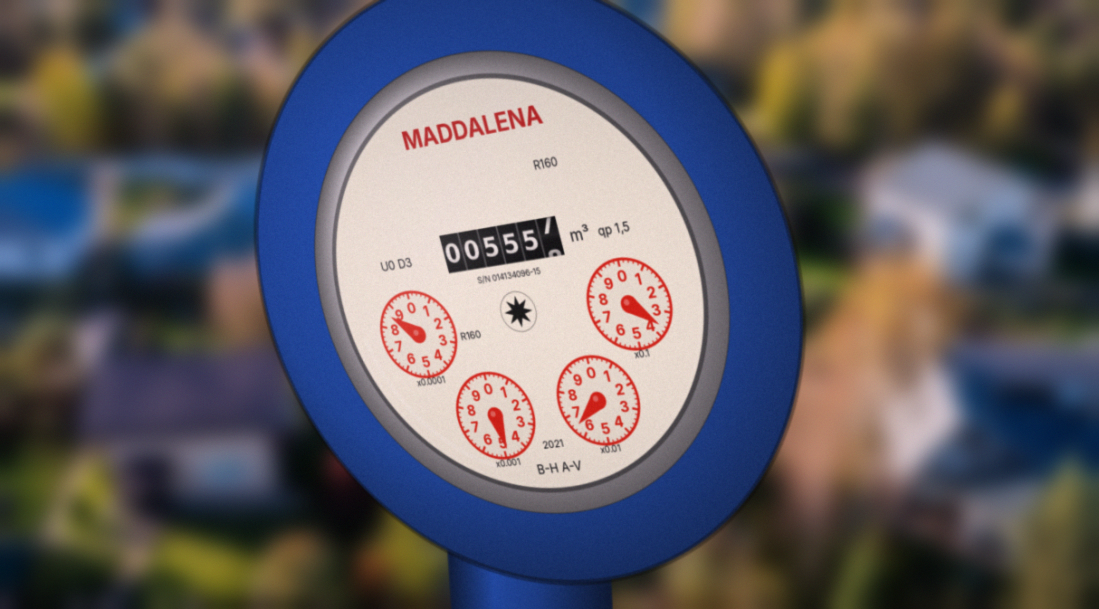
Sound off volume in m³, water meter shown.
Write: 5557.3648 m³
